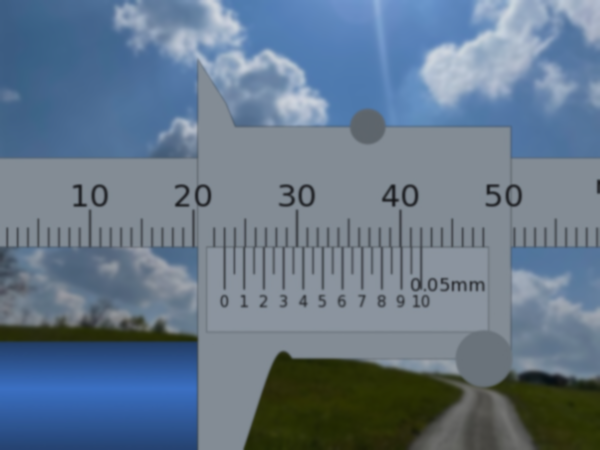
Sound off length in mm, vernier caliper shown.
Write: 23.0 mm
